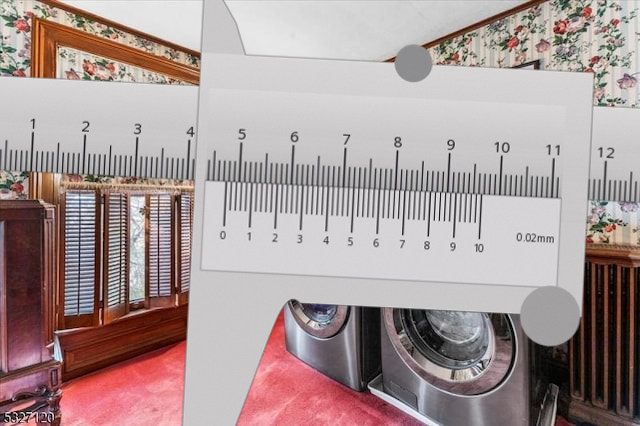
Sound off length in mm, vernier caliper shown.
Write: 47.5 mm
